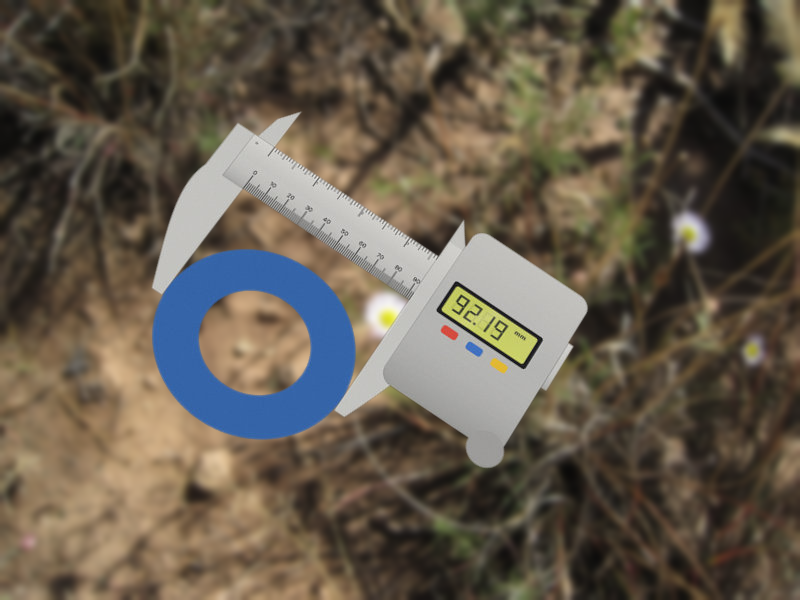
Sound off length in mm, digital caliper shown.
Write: 92.19 mm
